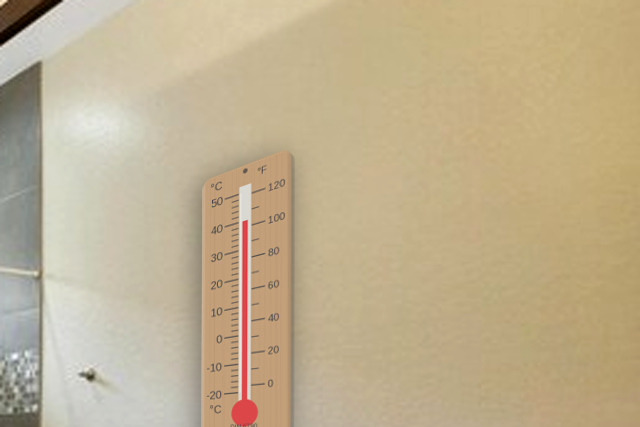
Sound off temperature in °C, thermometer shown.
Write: 40 °C
